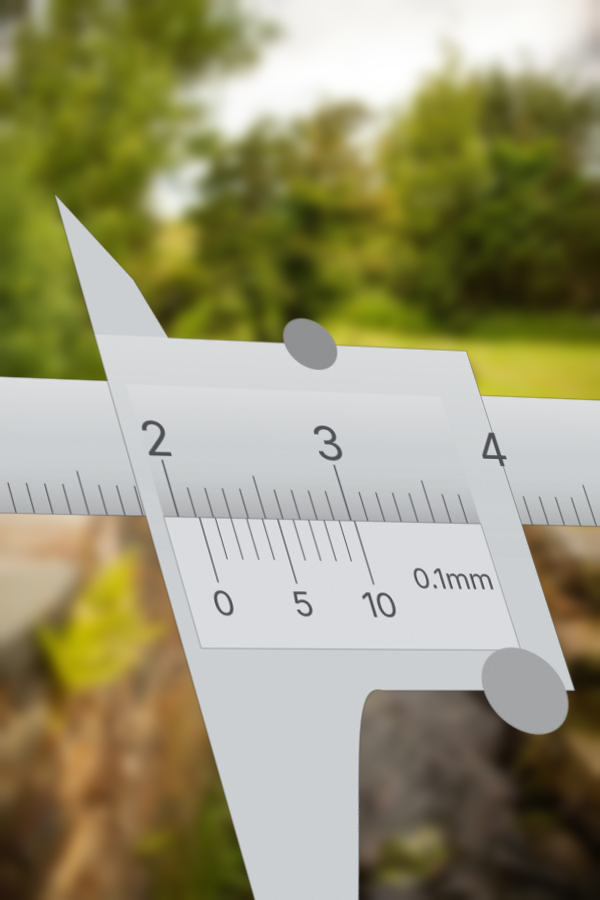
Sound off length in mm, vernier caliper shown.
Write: 21.2 mm
